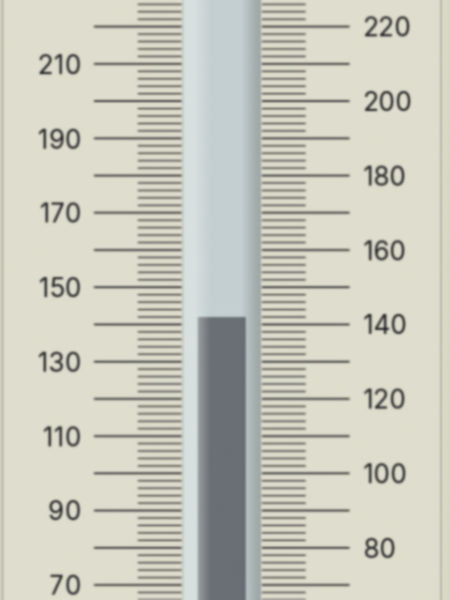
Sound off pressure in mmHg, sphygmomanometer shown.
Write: 142 mmHg
